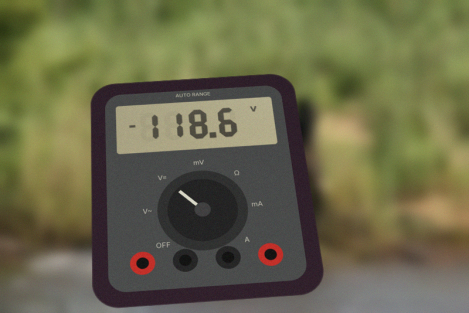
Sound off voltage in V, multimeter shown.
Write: -118.6 V
